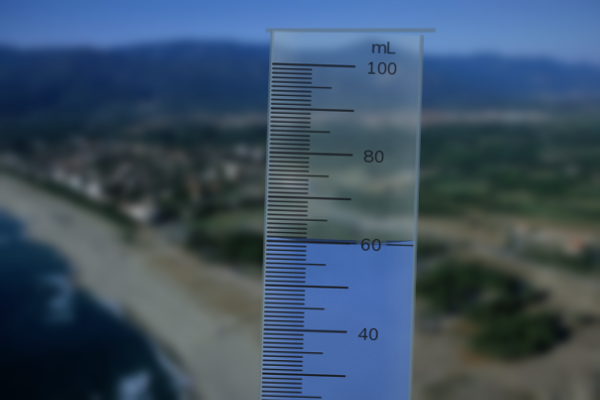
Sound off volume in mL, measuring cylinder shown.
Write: 60 mL
